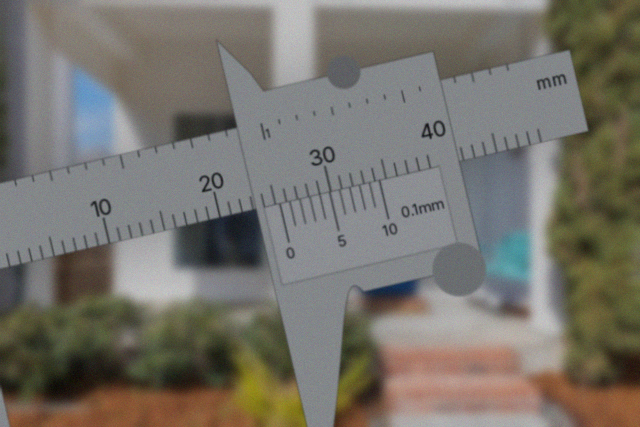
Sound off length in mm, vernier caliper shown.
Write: 25.4 mm
